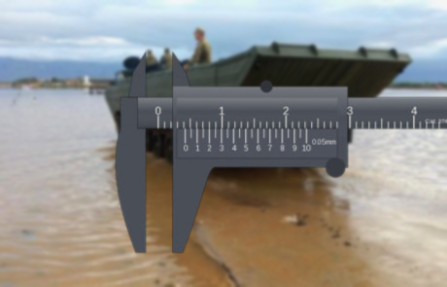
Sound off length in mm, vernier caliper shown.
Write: 4.2 mm
